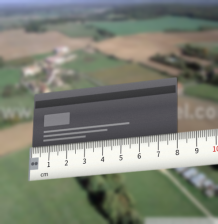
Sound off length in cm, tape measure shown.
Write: 8 cm
